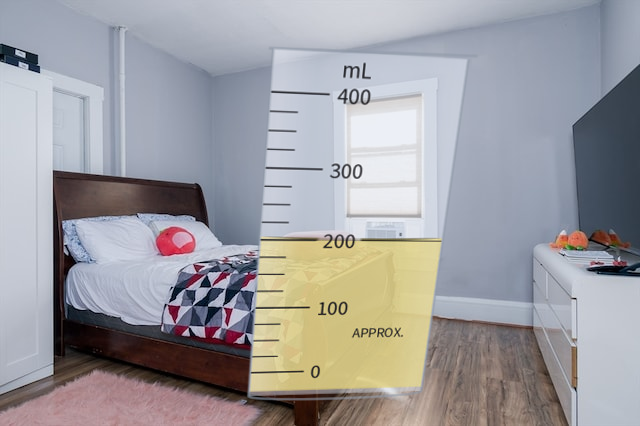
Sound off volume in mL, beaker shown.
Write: 200 mL
